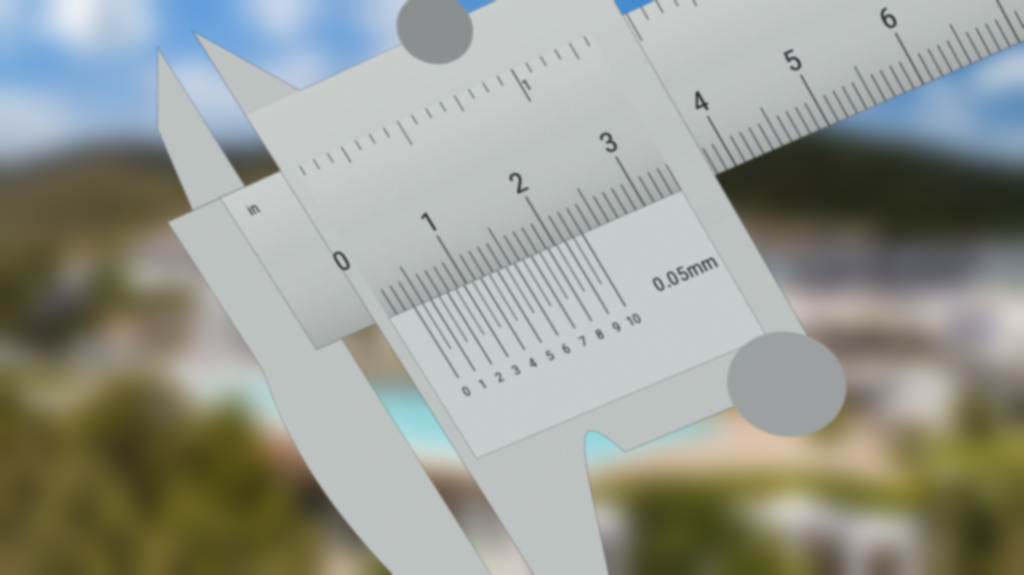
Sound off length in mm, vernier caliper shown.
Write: 4.0 mm
